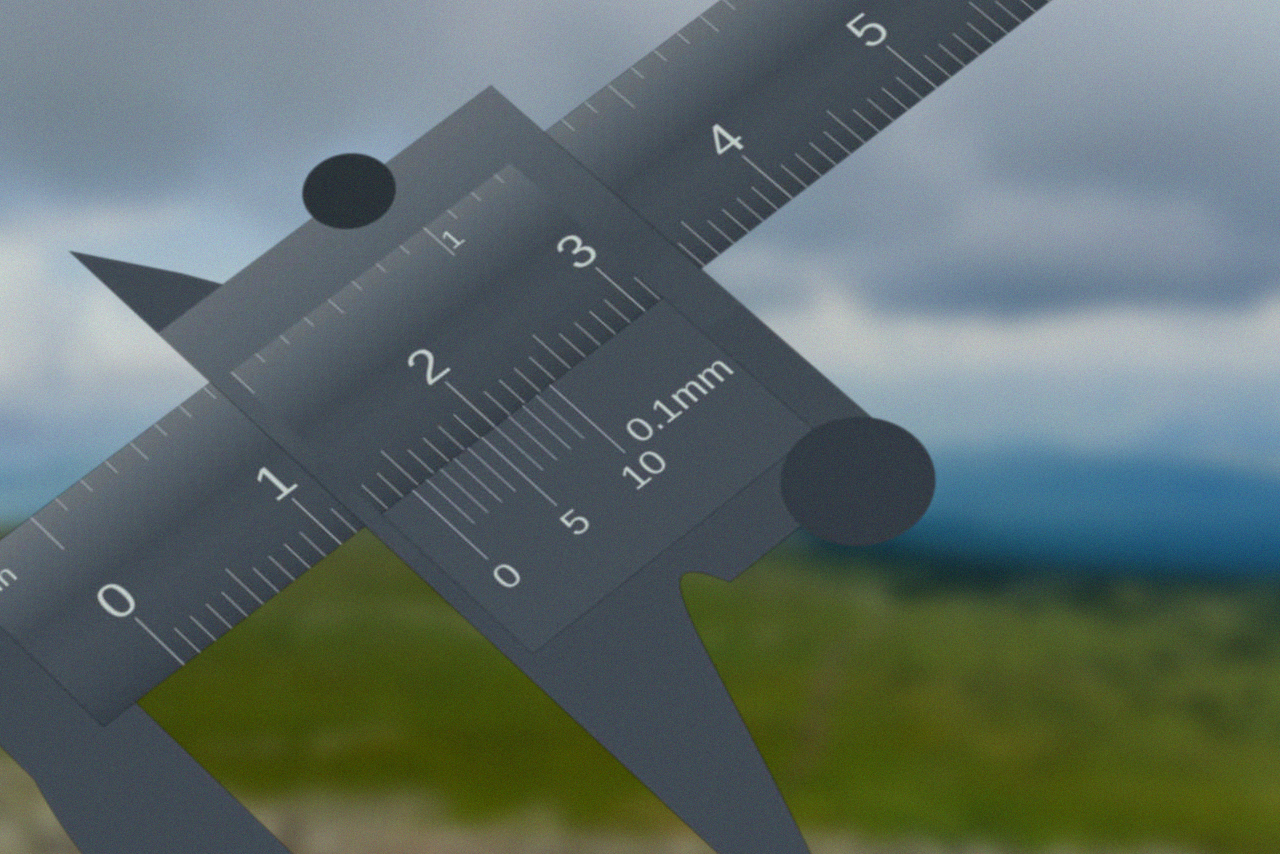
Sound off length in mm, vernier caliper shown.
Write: 14.6 mm
